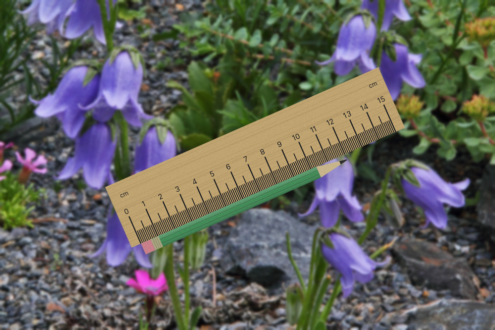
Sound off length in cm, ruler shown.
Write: 12 cm
